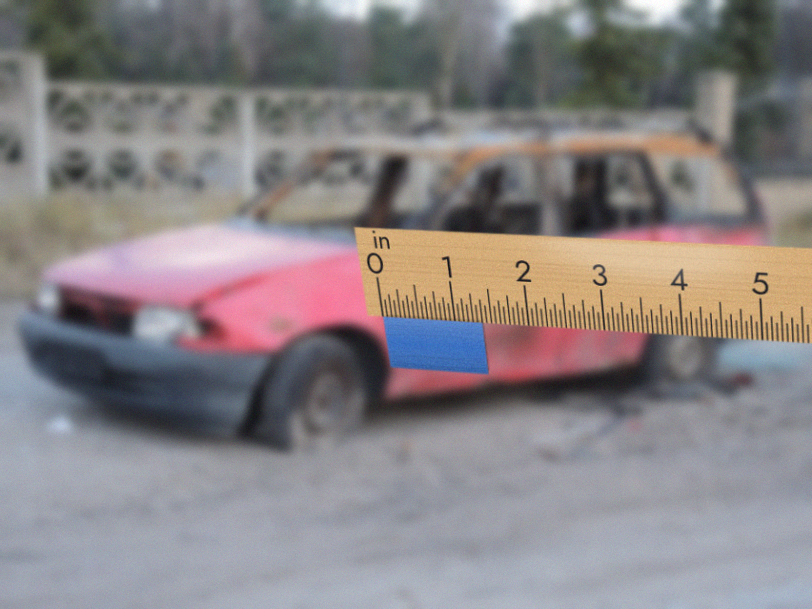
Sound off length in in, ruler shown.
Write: 1.375 in
